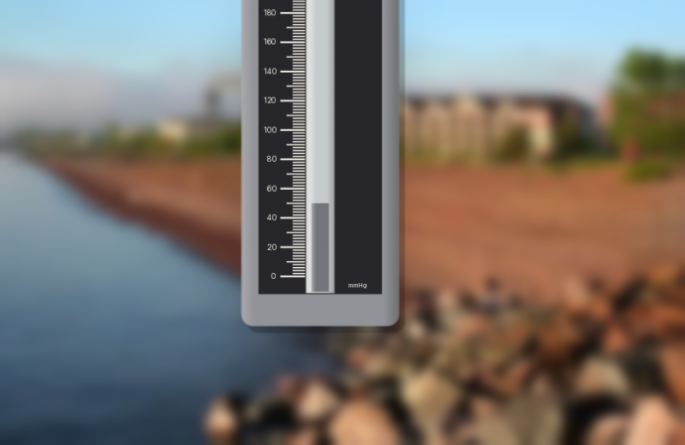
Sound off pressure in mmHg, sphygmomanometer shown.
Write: 50 mmHg
